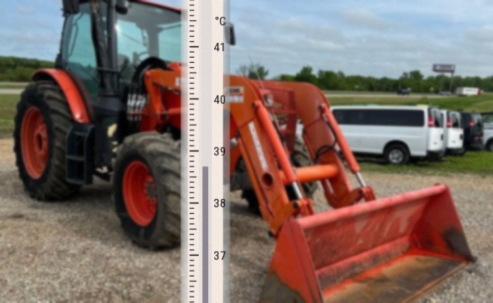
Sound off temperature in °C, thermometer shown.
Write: 38.7 °C
